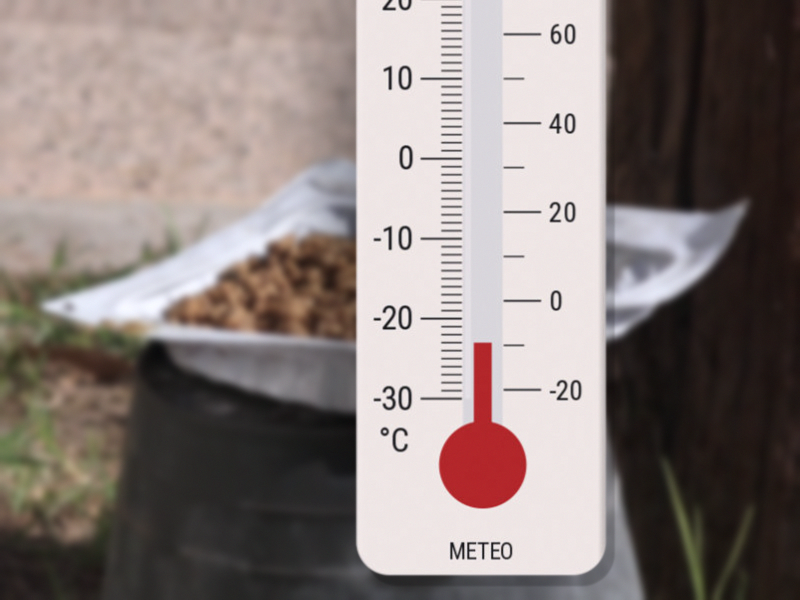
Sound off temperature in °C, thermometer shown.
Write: -23 °C
